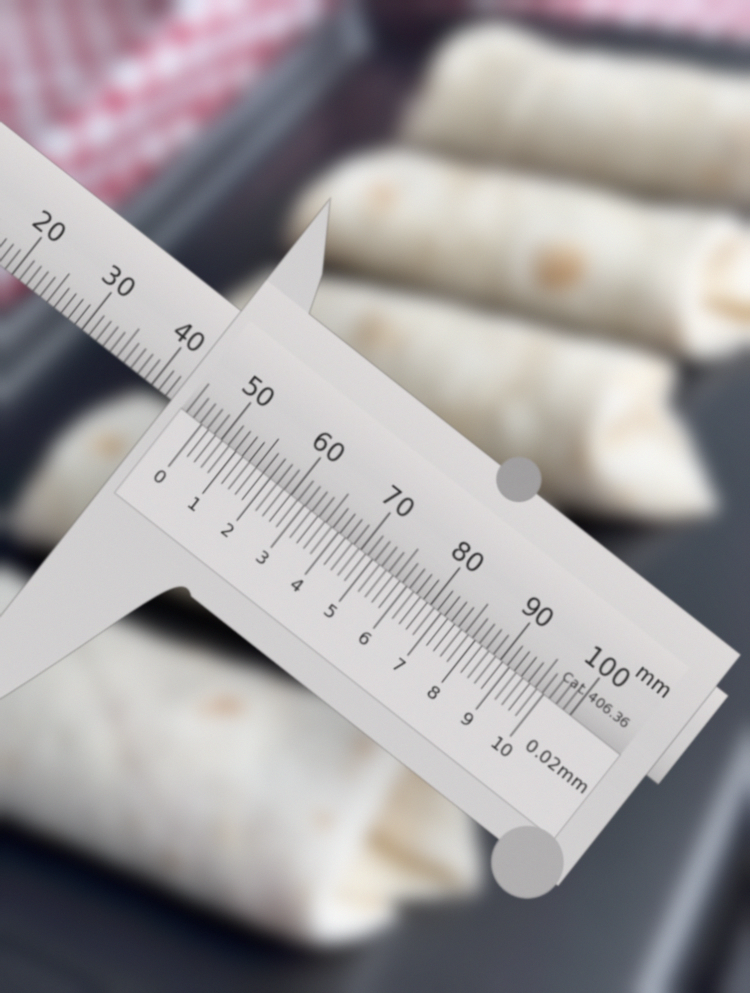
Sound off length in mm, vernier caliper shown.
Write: 47.2 mm
